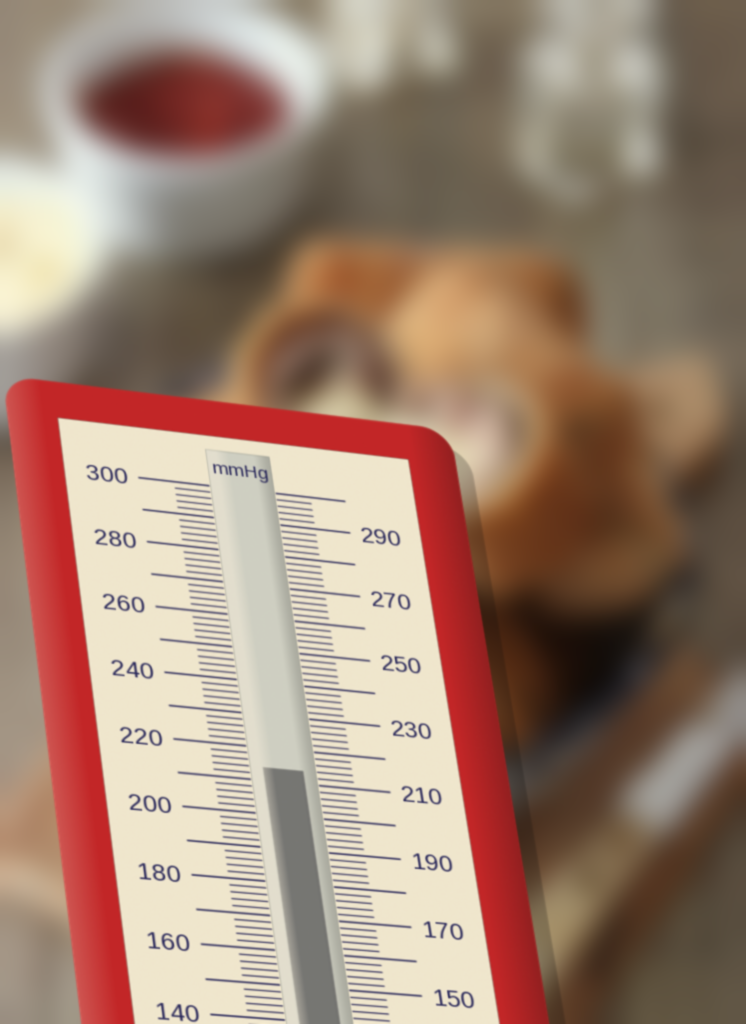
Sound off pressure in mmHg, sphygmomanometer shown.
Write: 214 mmHg
